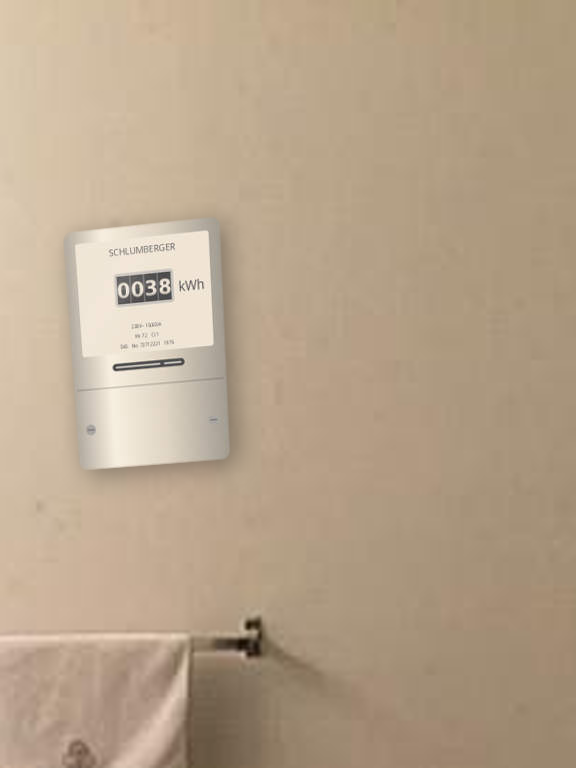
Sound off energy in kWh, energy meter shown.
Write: 38 kWh
